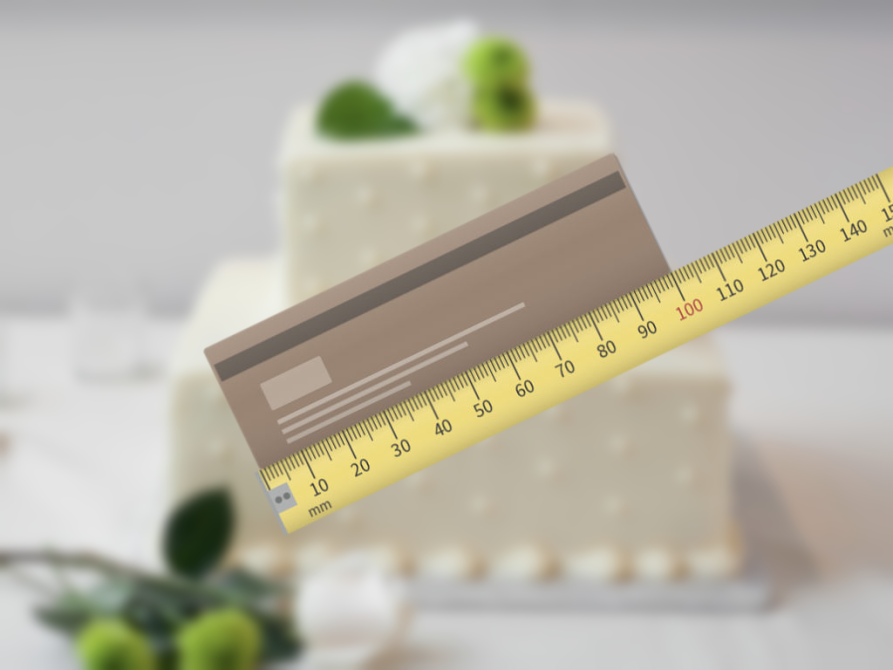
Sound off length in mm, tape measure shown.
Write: 100 mm
